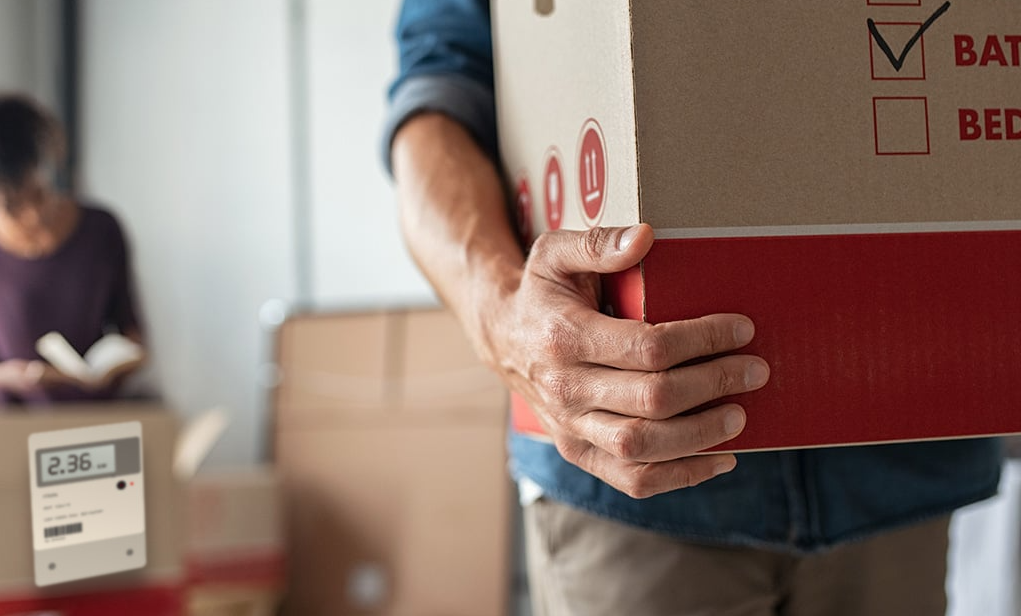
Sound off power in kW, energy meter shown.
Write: 2.36 kW
